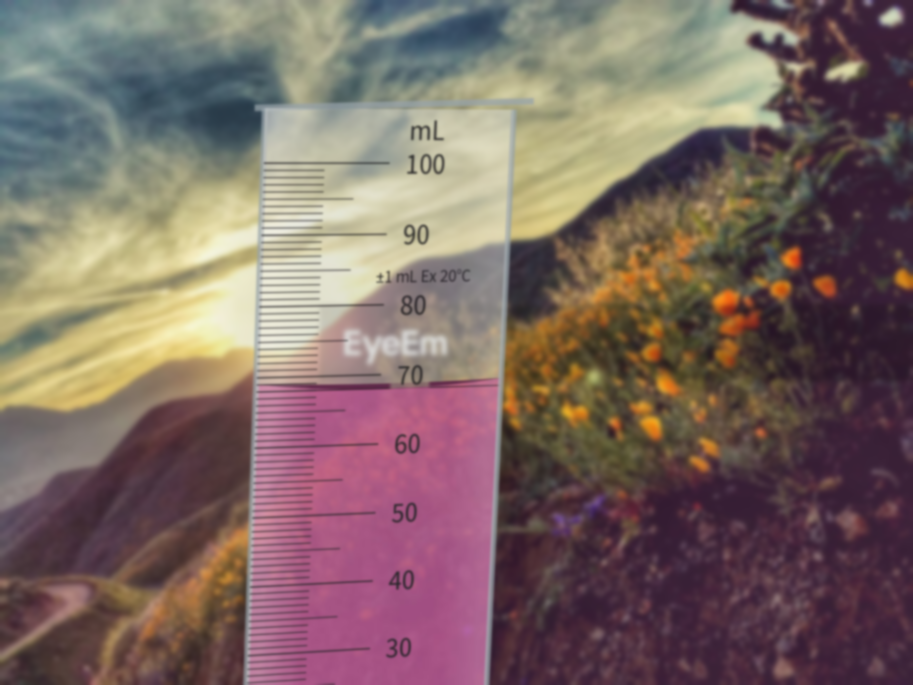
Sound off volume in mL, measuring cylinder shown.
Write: 68 mL
